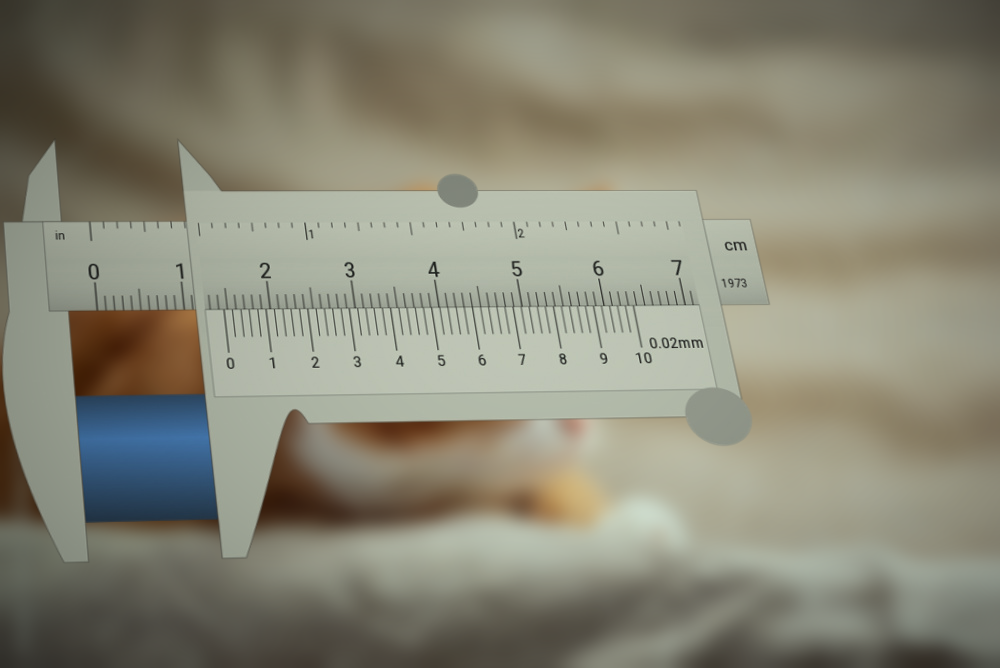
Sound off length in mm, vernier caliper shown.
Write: 14.6 mm
